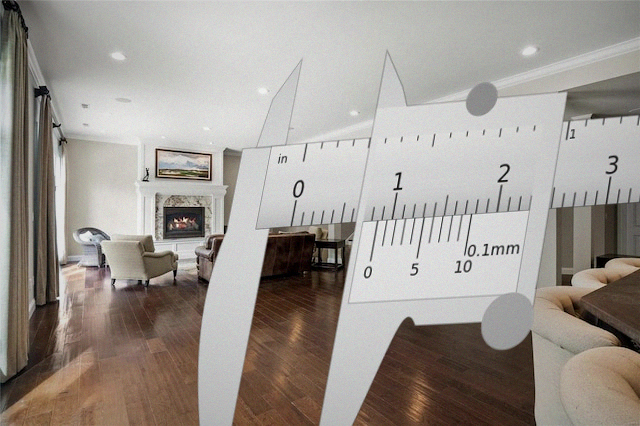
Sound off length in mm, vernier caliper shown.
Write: 8.6 mm
